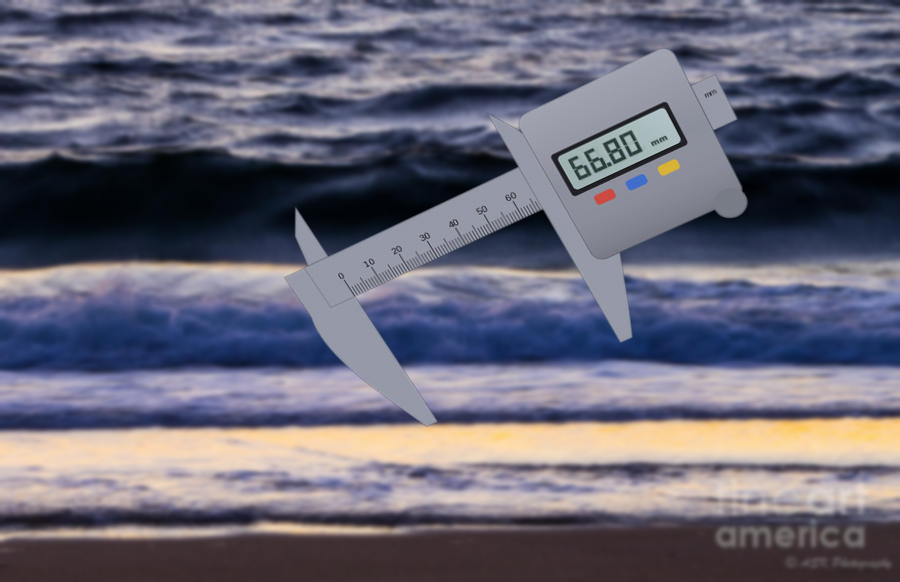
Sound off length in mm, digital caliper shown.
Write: 66.80 mm
